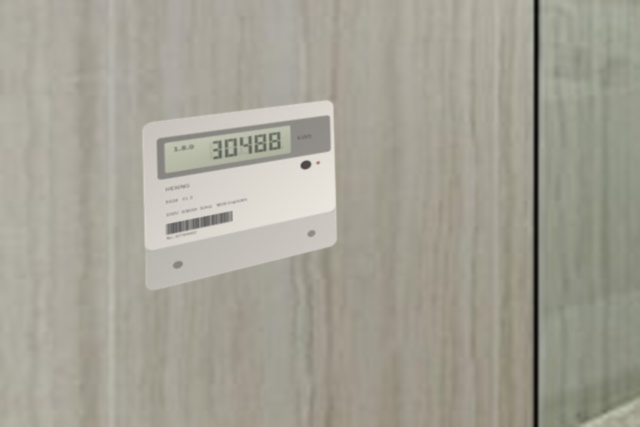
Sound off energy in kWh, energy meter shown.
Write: 30488 kWh
